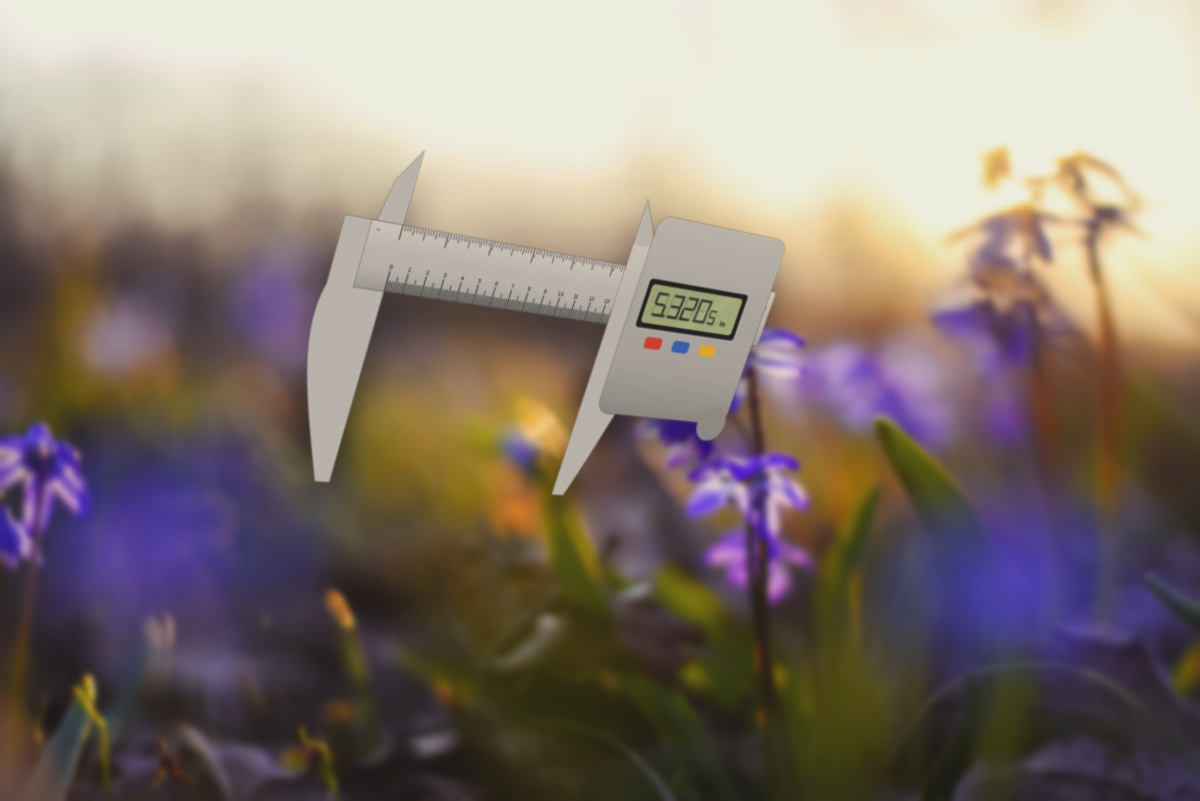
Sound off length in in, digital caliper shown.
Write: 5.3205 in
